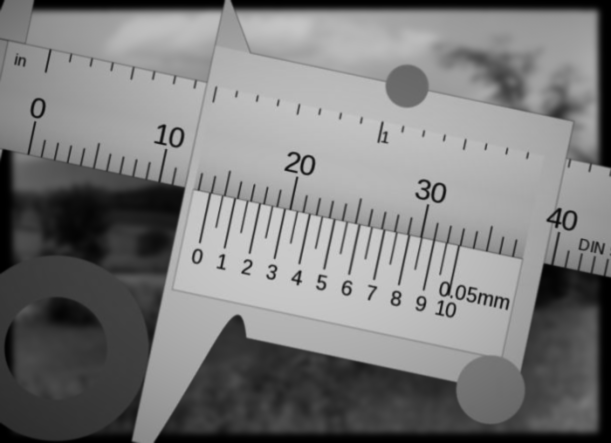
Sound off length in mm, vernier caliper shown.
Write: 13.9 mm
